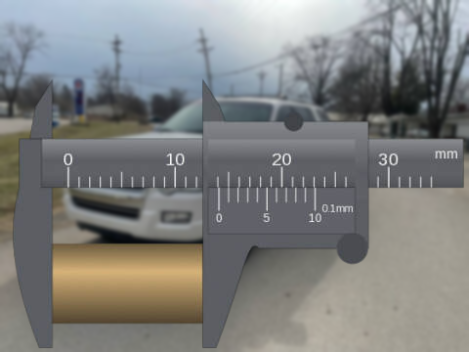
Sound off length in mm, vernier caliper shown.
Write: 14.1 mm
